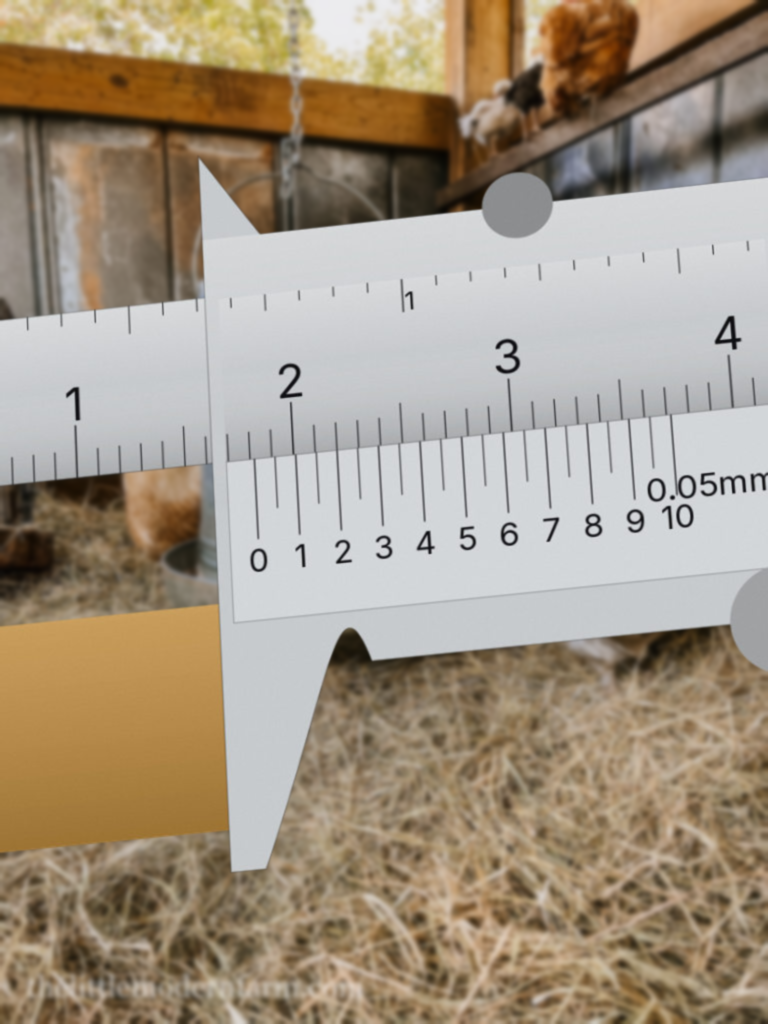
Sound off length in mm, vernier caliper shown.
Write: 18.2 mm
